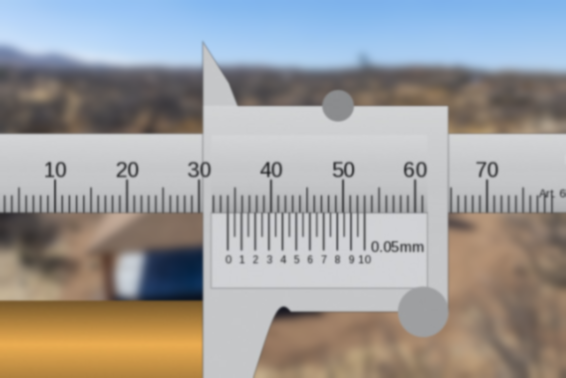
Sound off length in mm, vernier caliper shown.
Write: 34.0 mm
